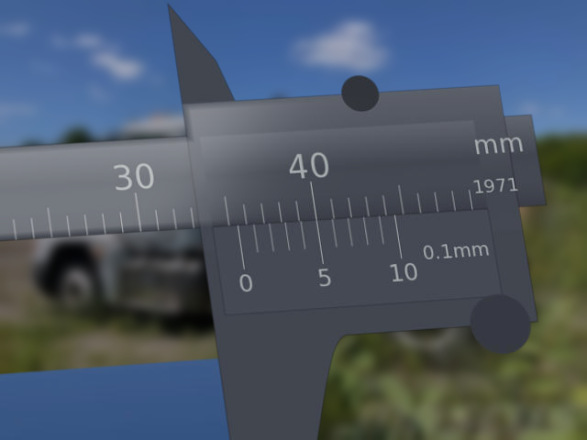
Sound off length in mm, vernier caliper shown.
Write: 35.5 mm
